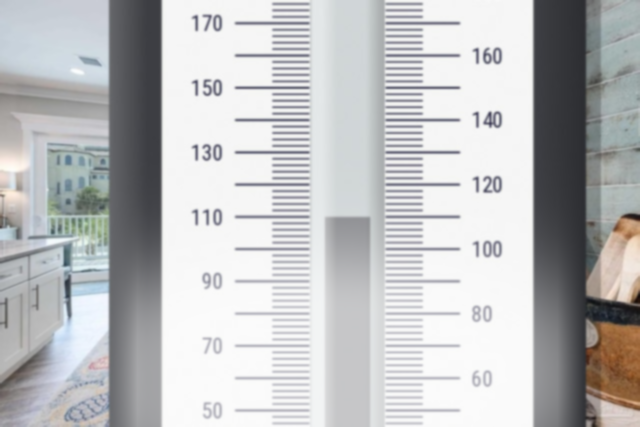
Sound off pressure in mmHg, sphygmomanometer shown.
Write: 110 mmHg
